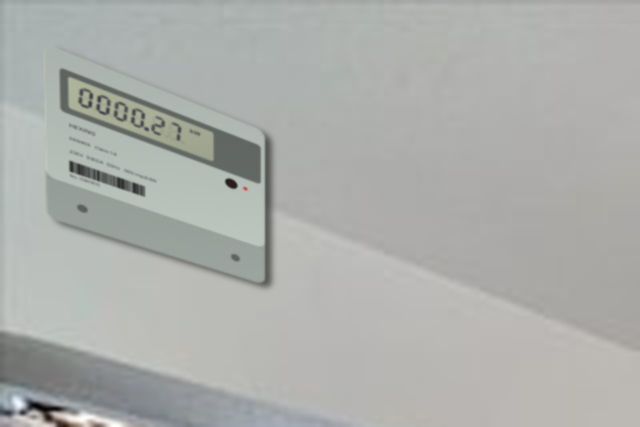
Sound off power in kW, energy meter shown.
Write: 0.27 kW
